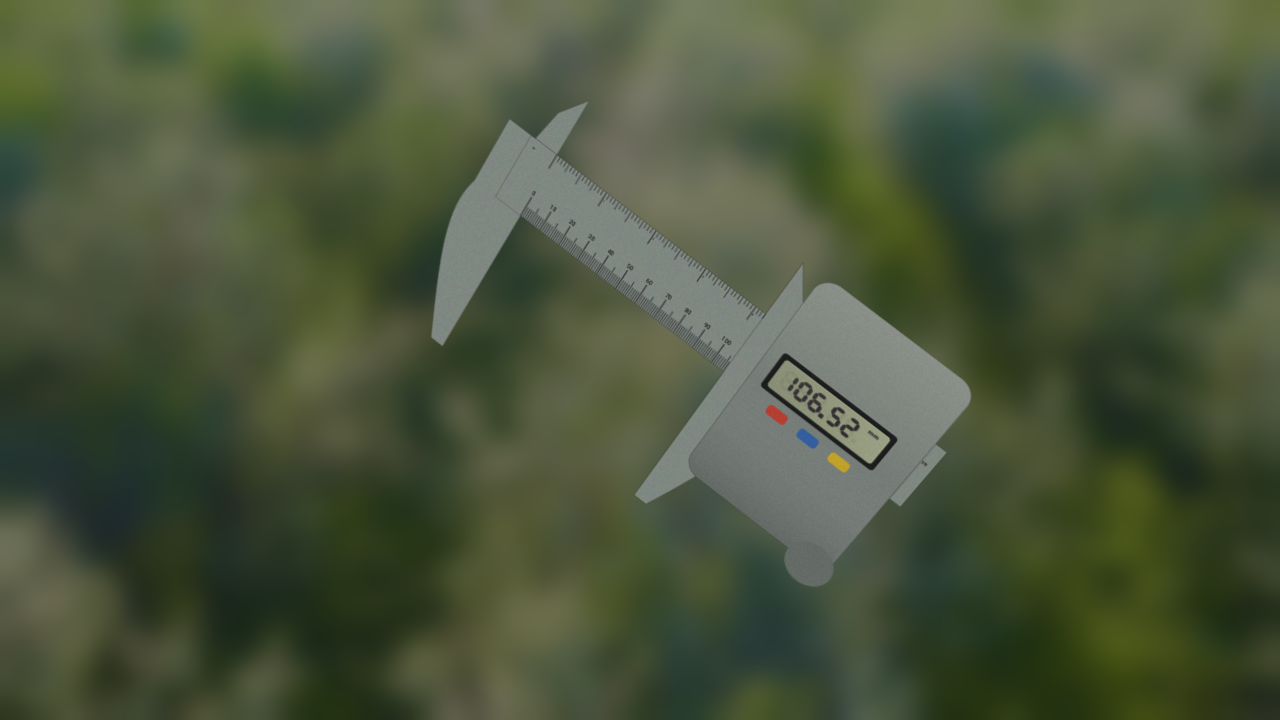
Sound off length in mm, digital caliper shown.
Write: 106.52 mm
